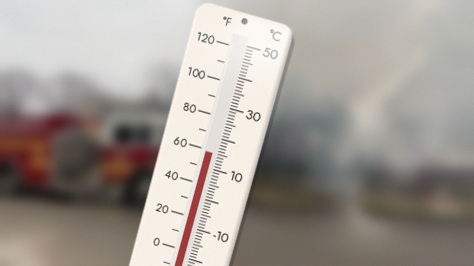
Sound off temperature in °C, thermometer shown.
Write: 15 °C
